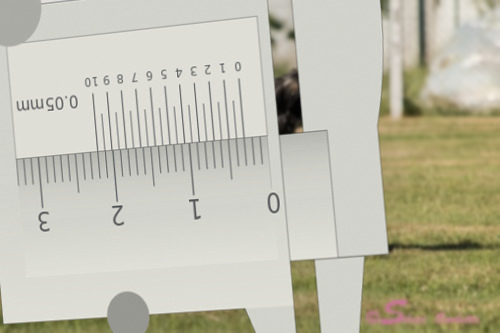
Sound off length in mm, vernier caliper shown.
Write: 3.0 mm
